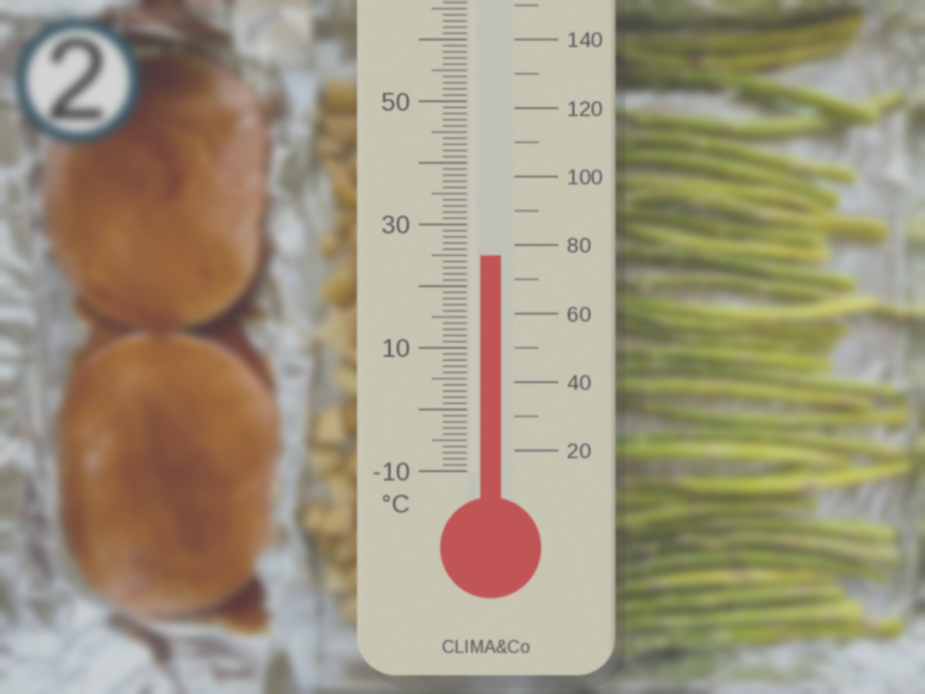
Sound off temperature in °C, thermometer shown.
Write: 25 °C
